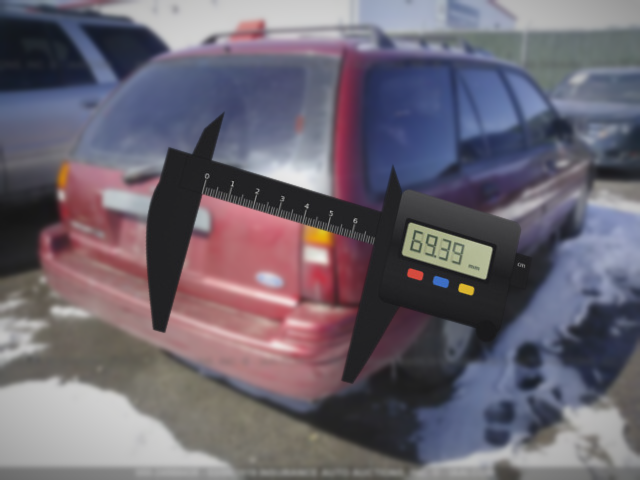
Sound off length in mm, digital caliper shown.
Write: 69.39 mm
